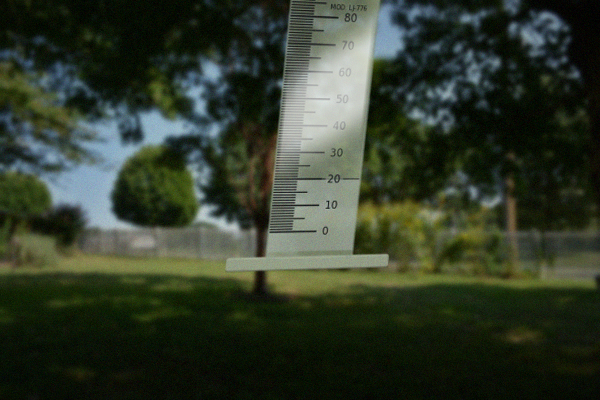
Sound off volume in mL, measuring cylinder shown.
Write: 20 mL
